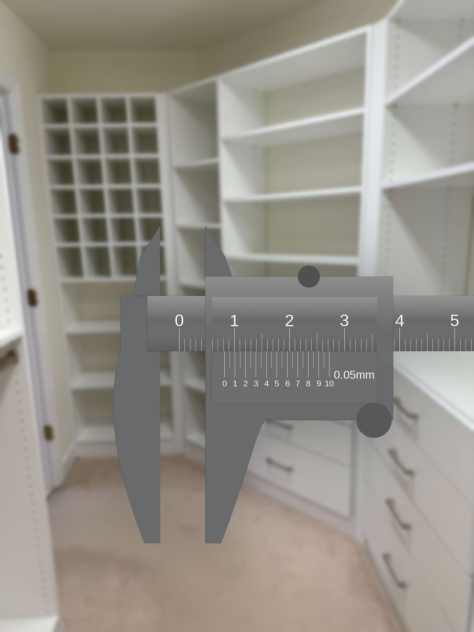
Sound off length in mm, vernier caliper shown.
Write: 8.2 mm
